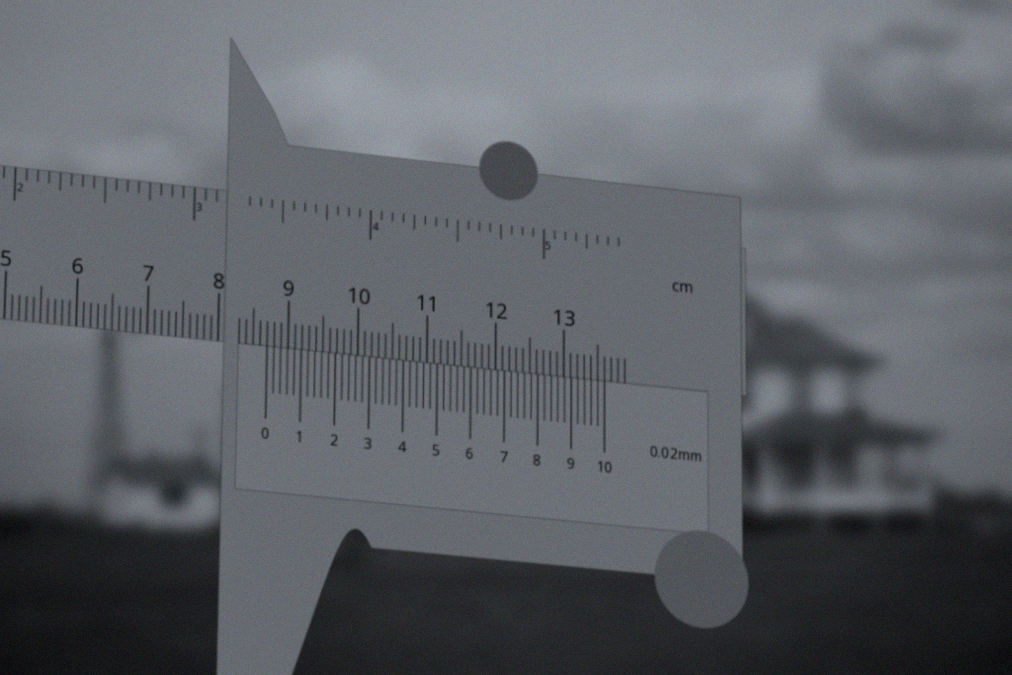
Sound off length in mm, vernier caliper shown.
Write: 87.0 mm
